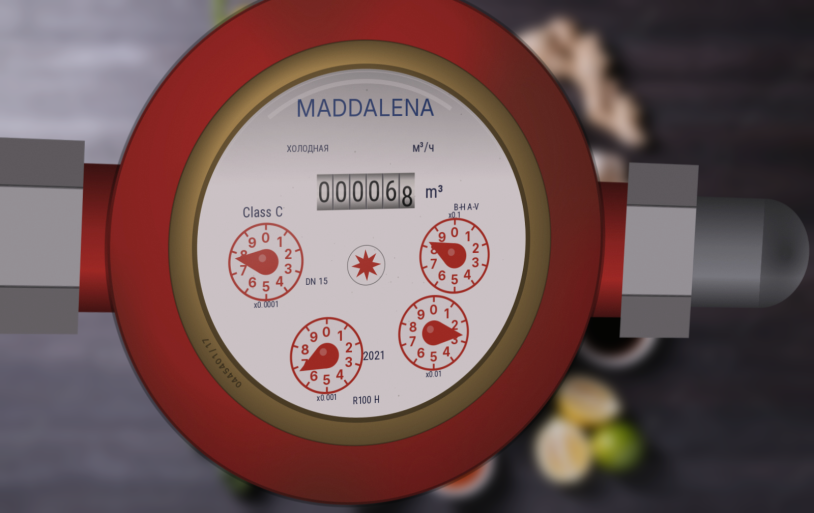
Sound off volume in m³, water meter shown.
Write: 67.8267 m³
